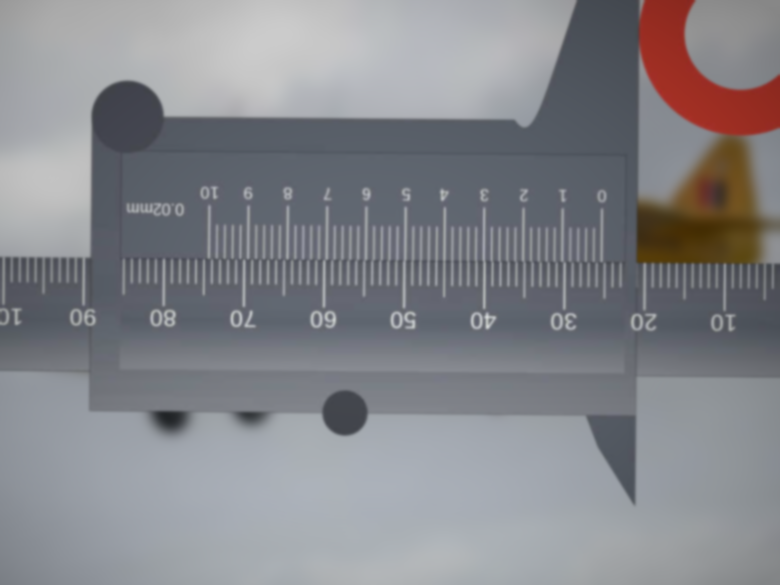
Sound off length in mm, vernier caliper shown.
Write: 25.4 mm
